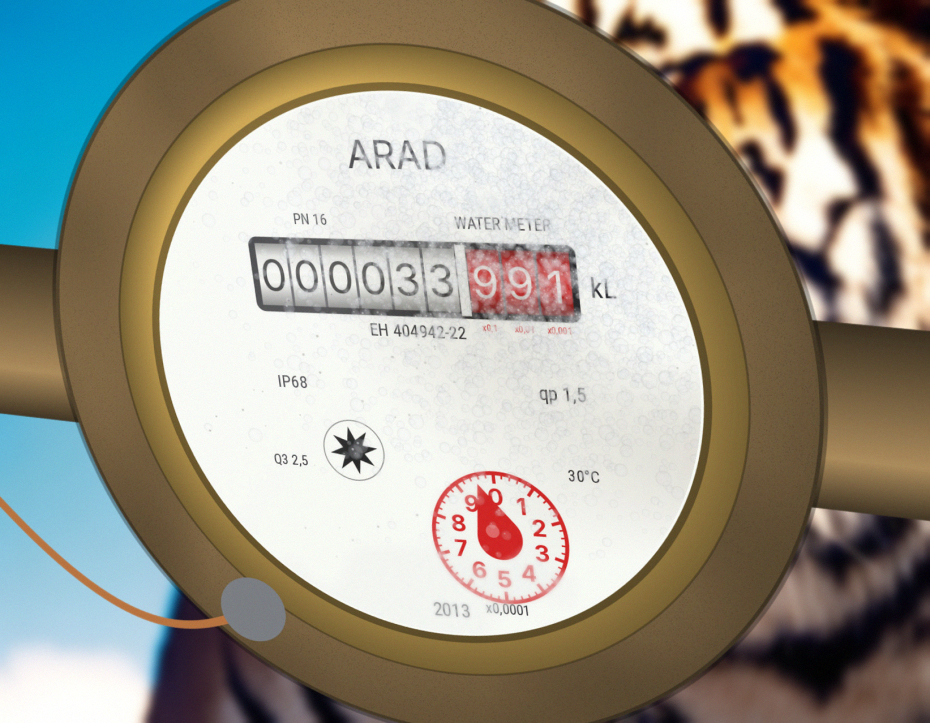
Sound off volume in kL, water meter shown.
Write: 33.9909 kL
